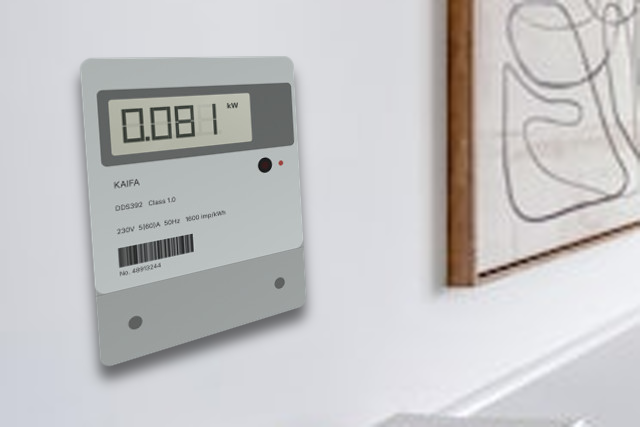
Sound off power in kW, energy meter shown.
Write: 0.081 kW
